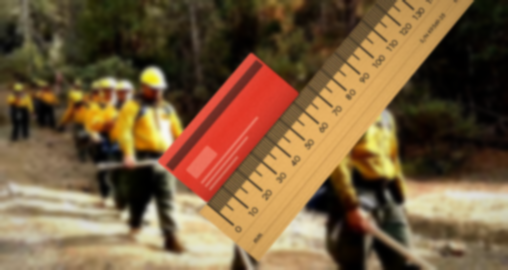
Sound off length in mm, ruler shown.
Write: 65 mm
